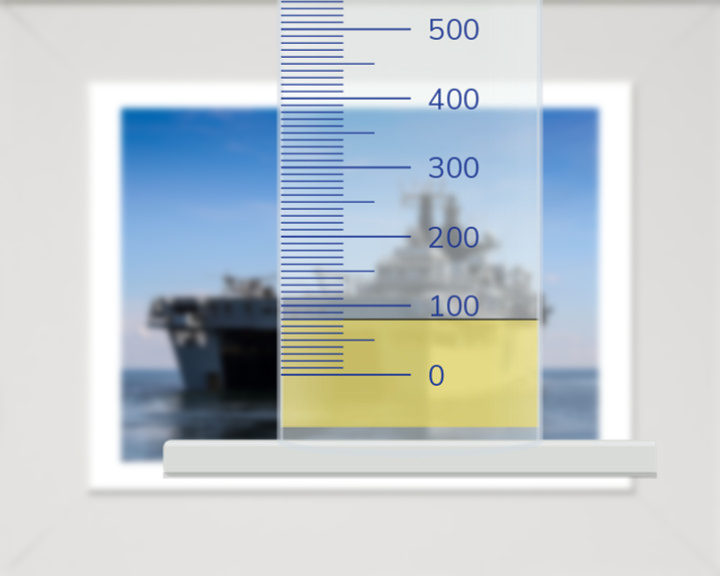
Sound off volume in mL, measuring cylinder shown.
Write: 80 mL
